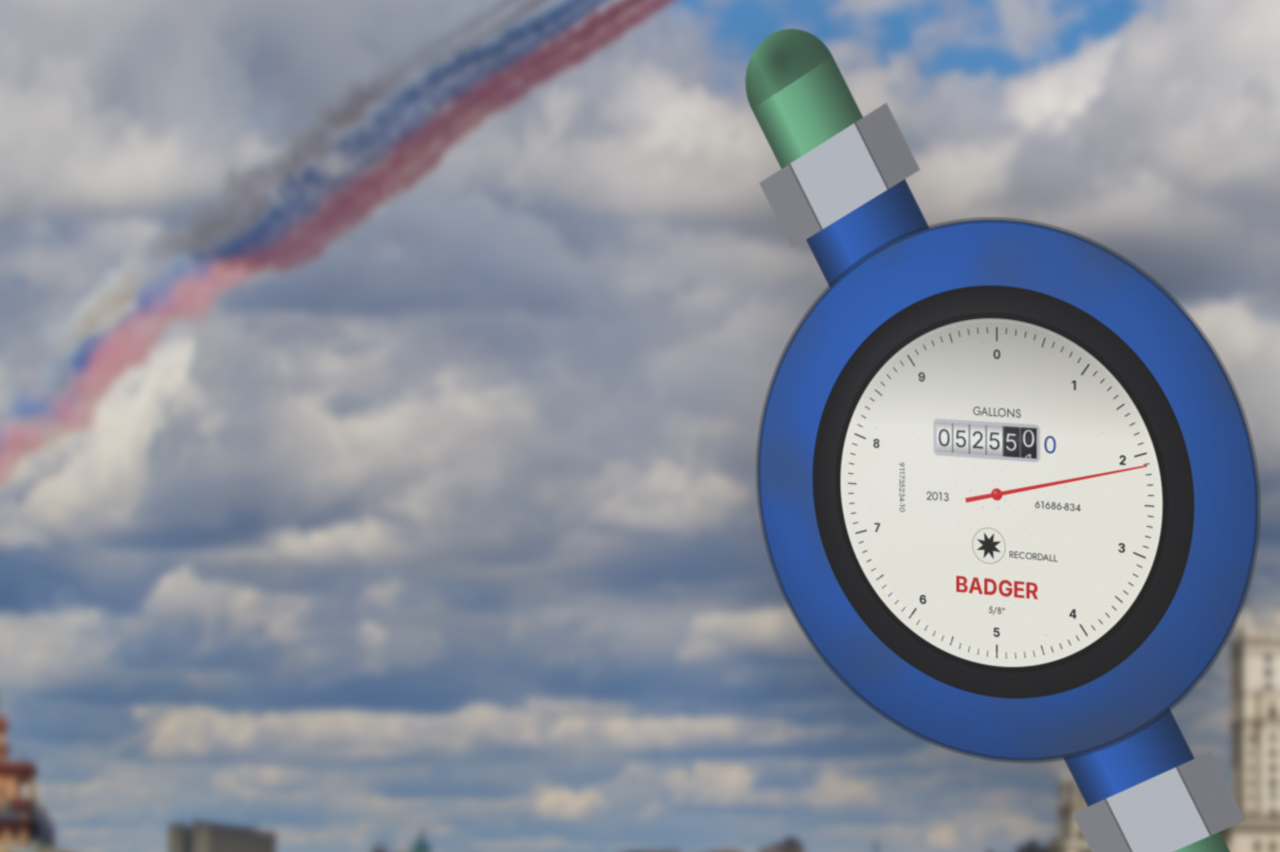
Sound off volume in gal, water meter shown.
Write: 525502.1 gal
